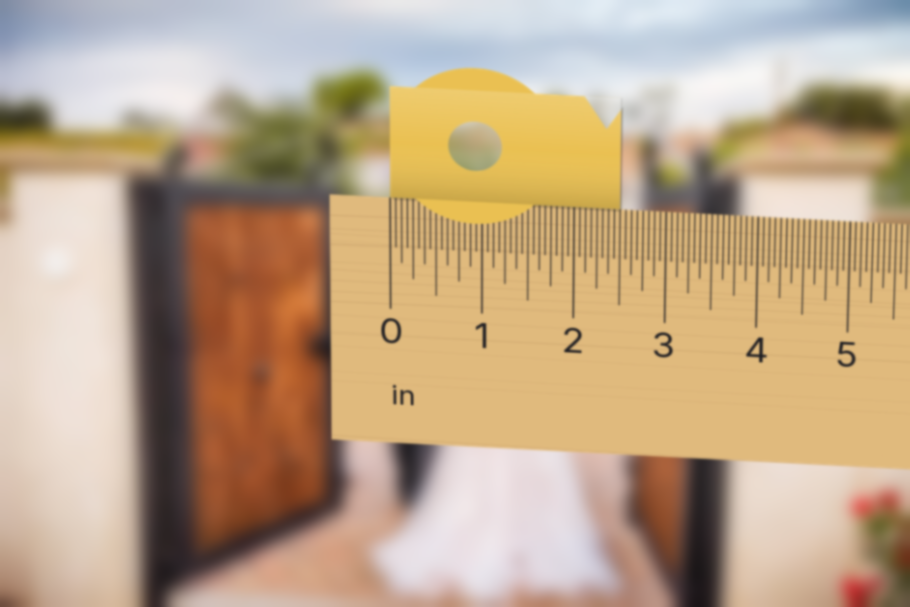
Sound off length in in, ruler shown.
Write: 2.5 in
